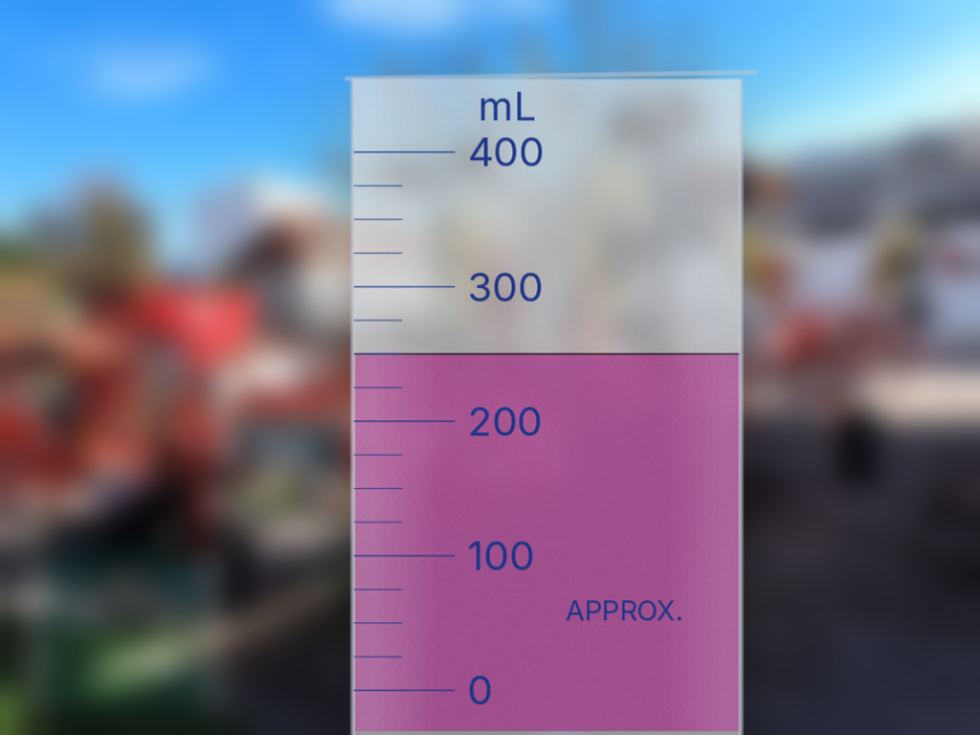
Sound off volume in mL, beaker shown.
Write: 250 mL
